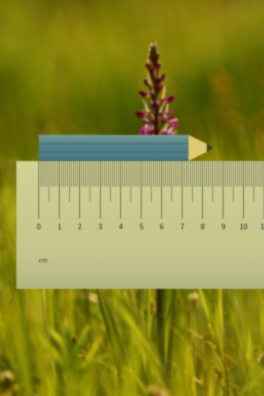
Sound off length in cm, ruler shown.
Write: 8.5 cm
